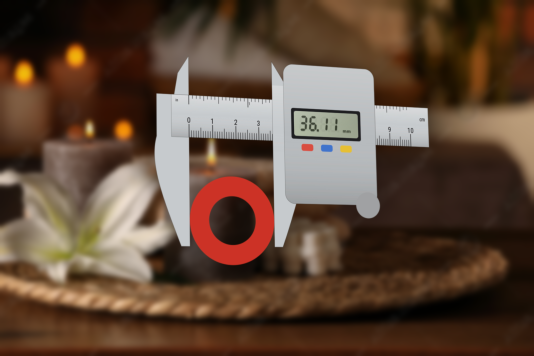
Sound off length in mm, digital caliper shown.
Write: 36.11 mm
